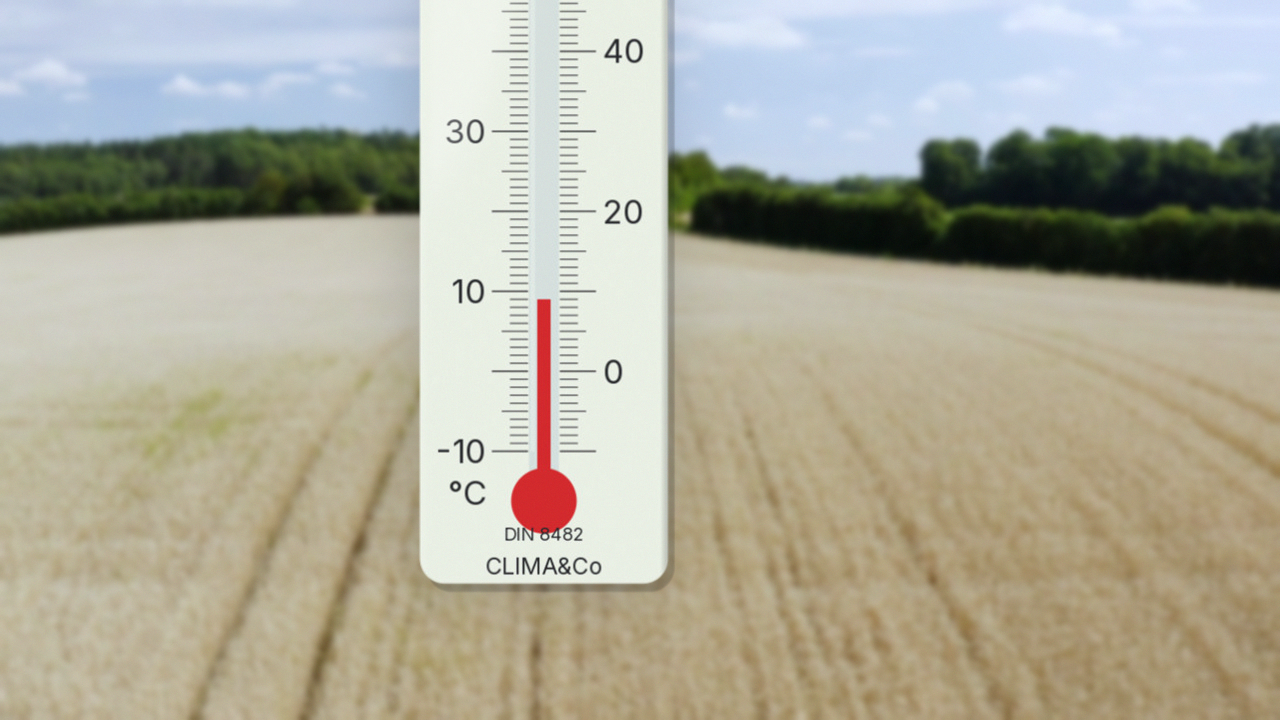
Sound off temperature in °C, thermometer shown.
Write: 9 °C
